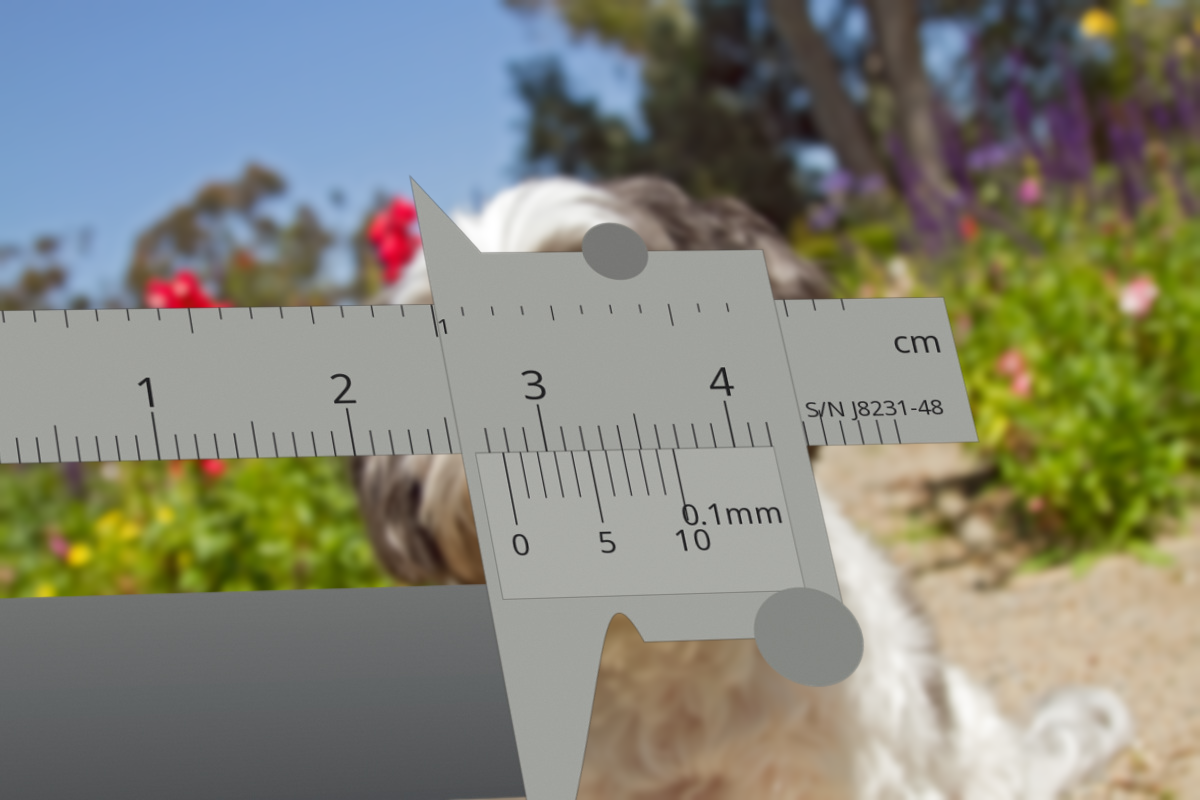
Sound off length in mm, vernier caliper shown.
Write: 27.7 mm
